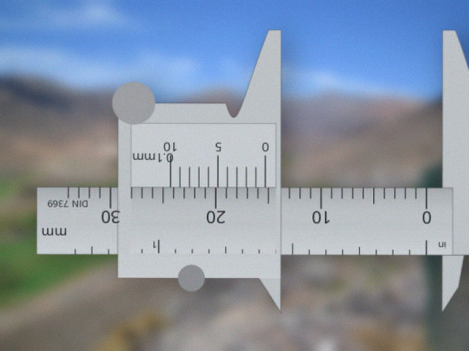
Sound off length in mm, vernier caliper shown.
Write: 15.3 mm
